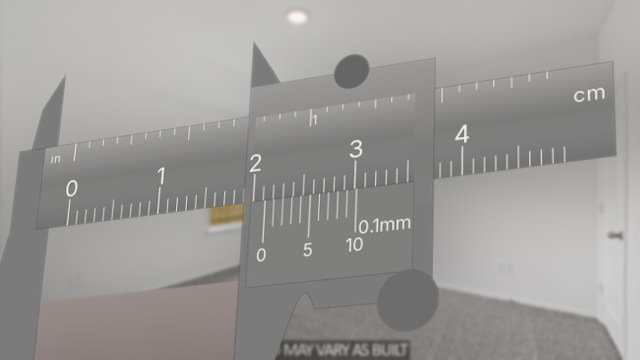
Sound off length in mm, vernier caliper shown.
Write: 21.2 mm
